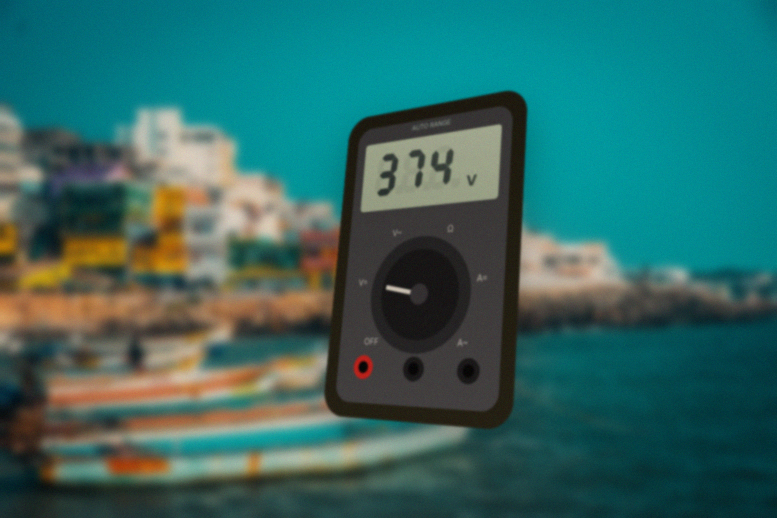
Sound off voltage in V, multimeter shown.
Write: 374 V
